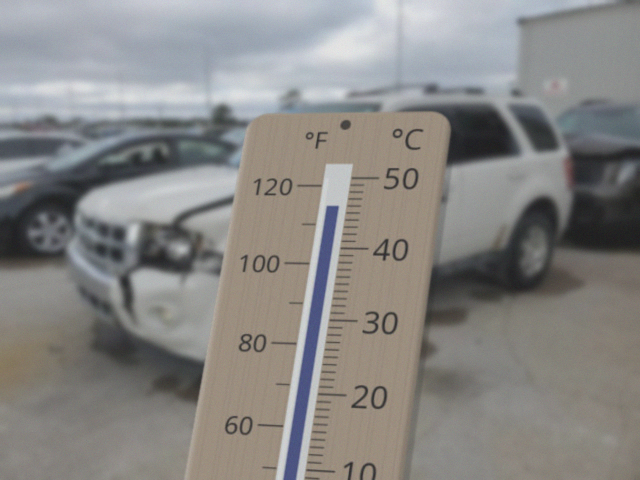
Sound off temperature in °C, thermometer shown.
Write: 46 °C
